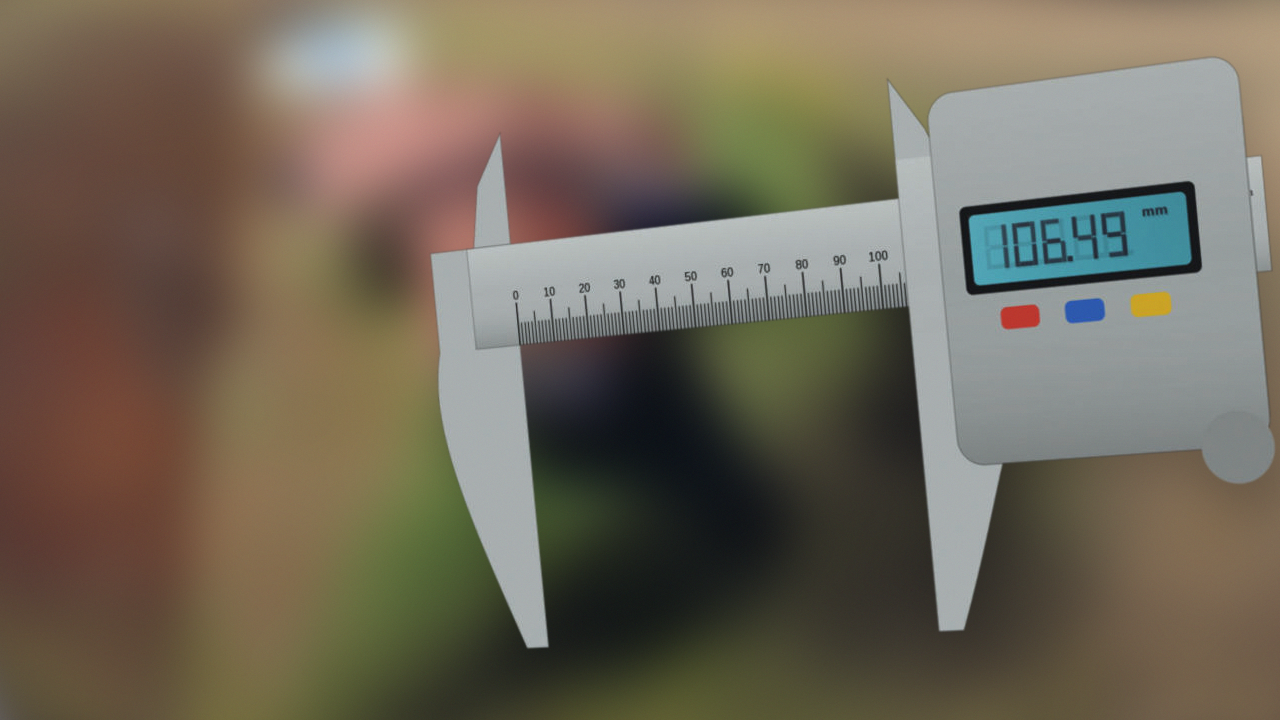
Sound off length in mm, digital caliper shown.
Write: 106.49 mm
